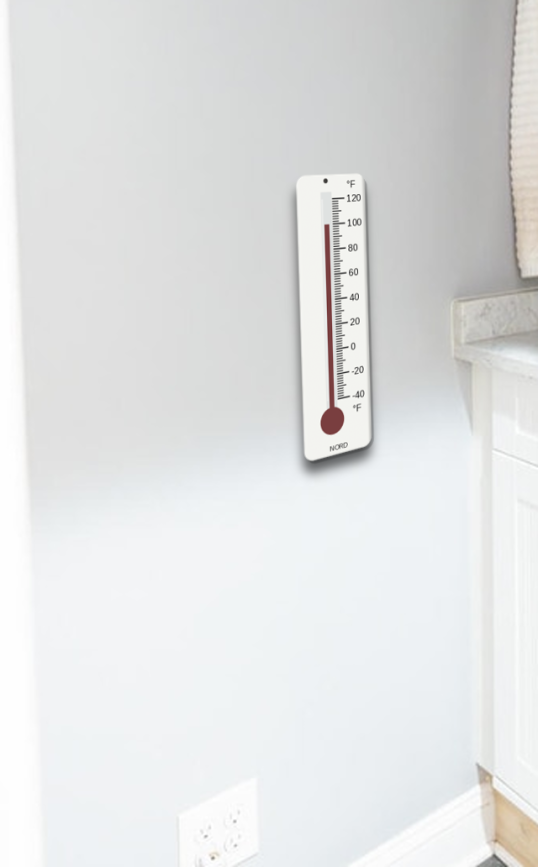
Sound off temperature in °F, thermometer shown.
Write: 100 °F
